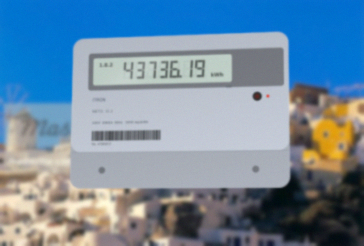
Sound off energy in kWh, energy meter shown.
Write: 43736.19 kWh
